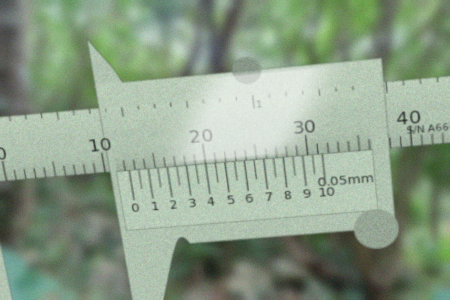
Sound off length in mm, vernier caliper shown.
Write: 12.4 mm
